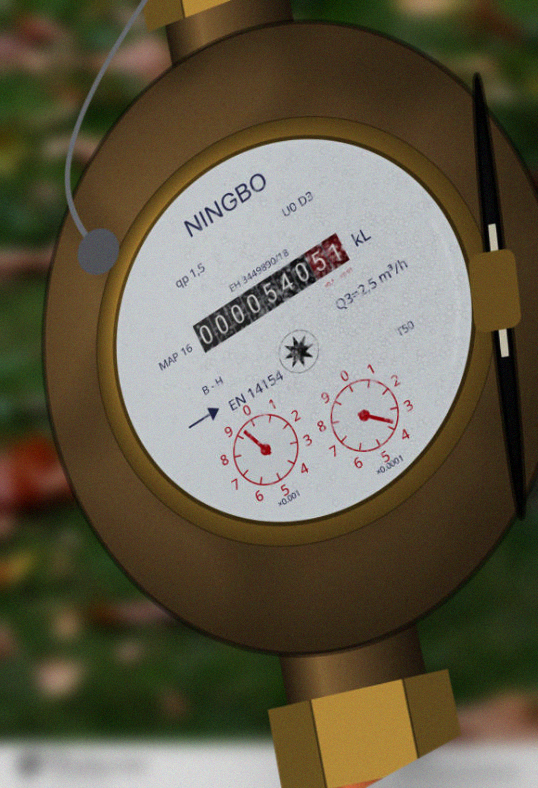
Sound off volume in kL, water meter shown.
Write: 540.5093 kL
